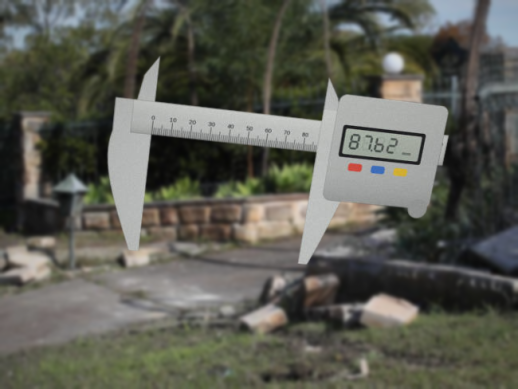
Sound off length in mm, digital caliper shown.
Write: 87.62 mm
